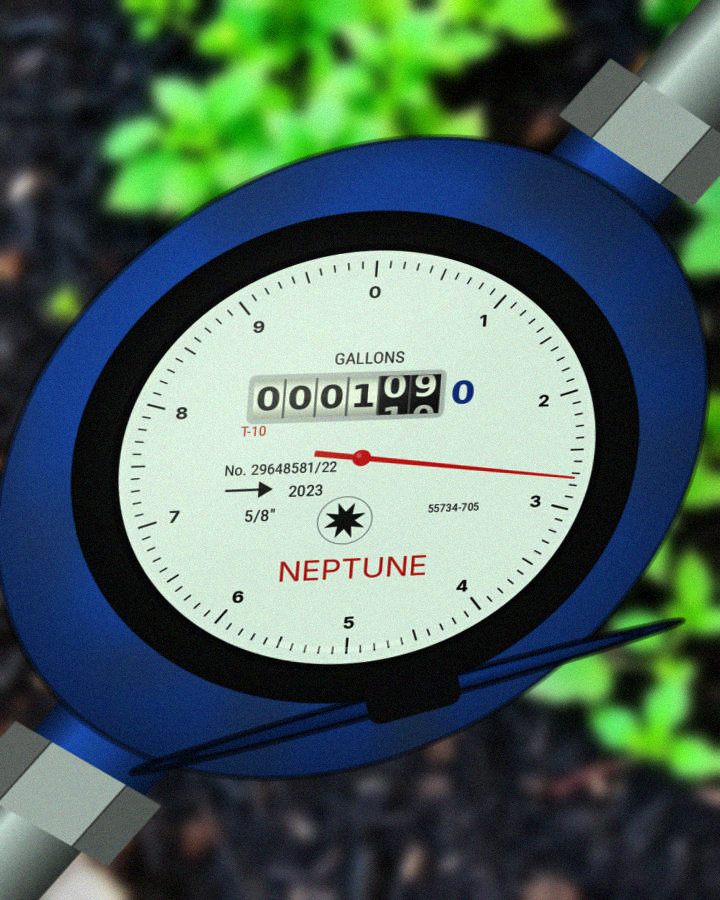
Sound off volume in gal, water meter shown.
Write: 1092.7 gal
